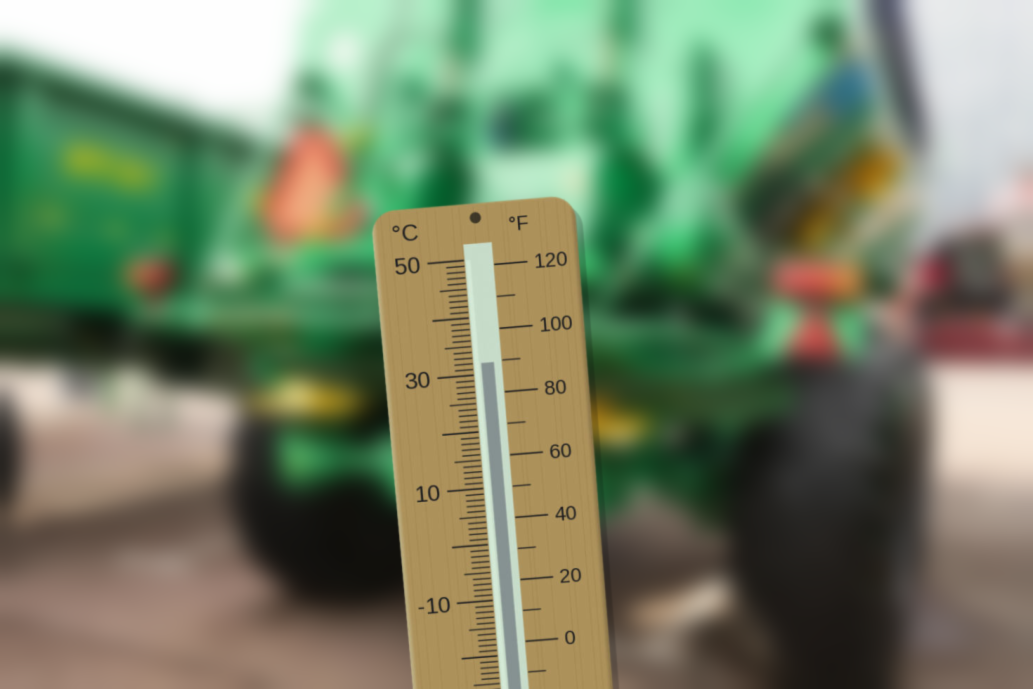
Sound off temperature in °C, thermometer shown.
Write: 32 °C
